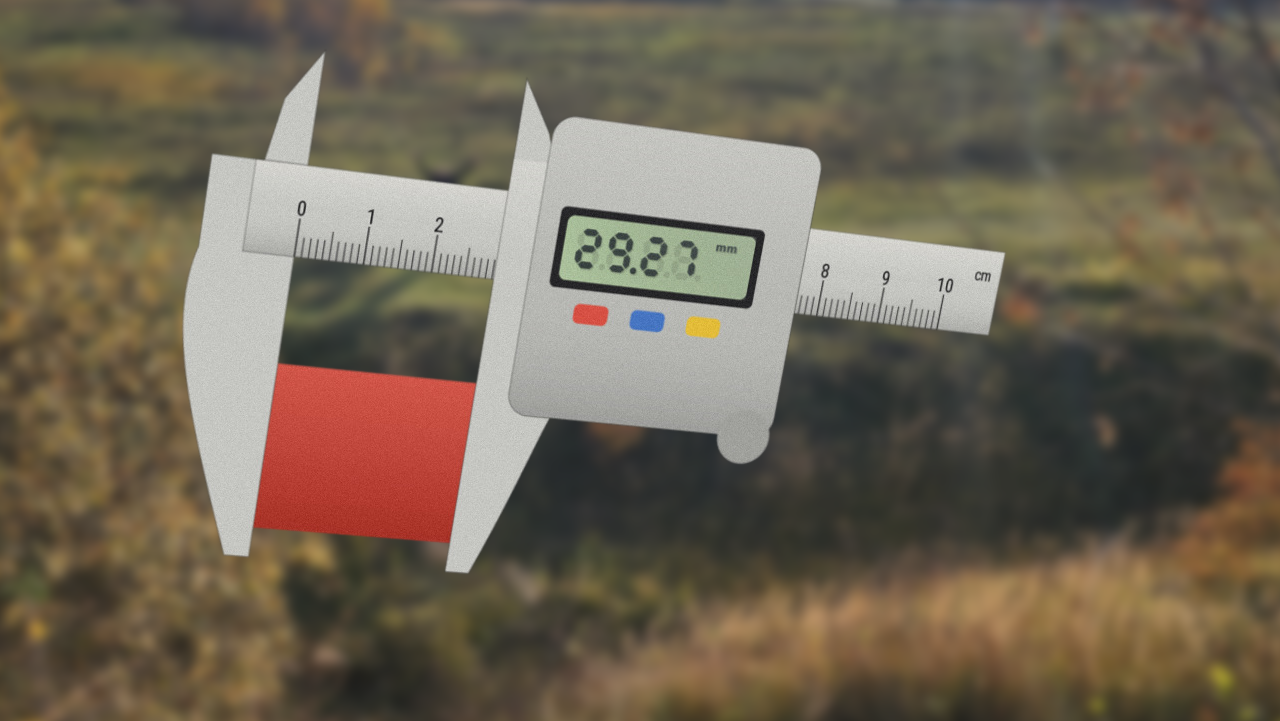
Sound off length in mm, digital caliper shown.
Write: 29.27 mm
